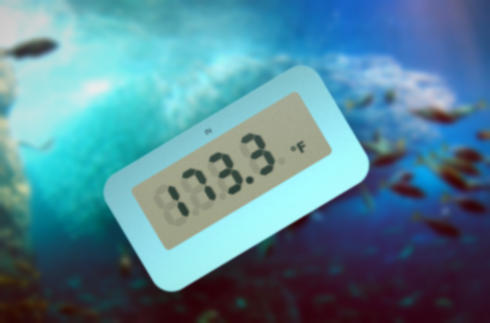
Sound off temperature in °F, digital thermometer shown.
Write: 173.3 °F
